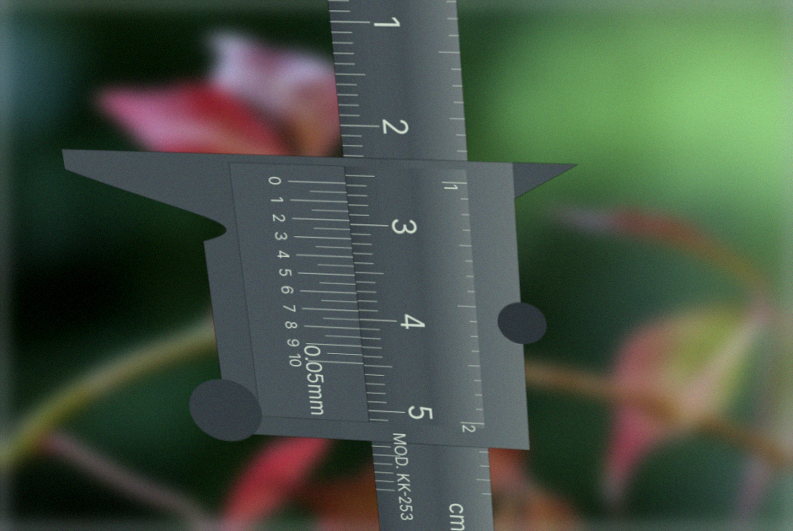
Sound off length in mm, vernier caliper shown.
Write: 25.8 mm
